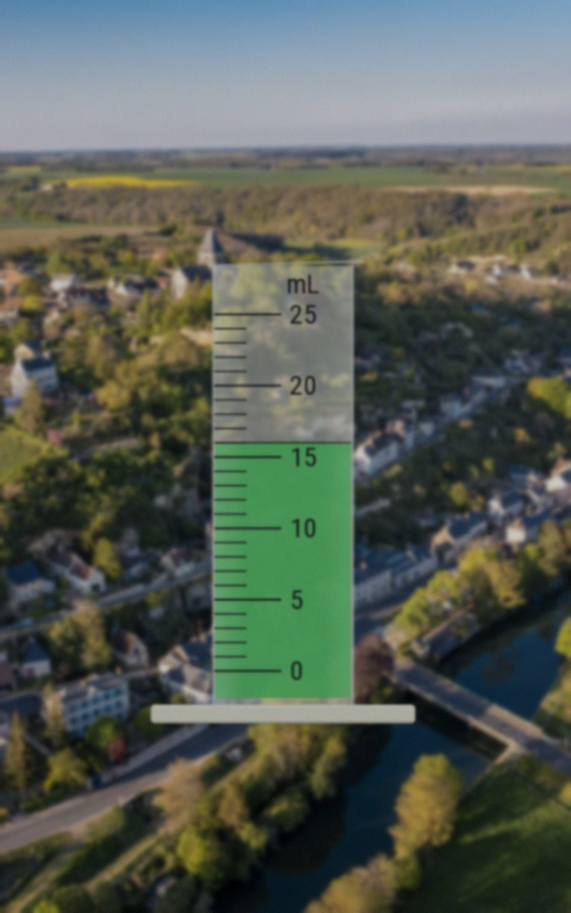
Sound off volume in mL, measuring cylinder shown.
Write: 16 mL
